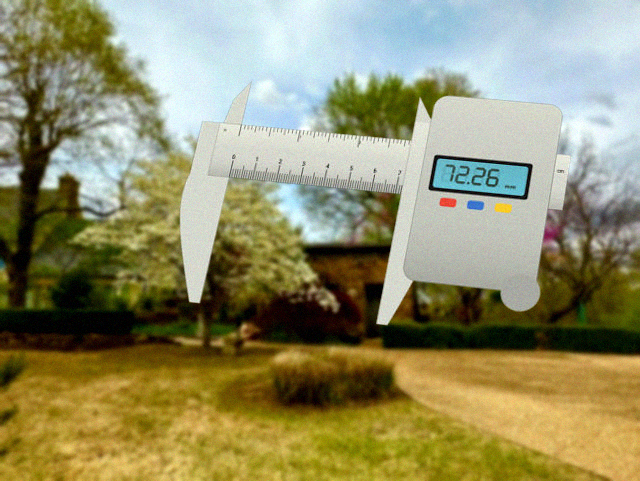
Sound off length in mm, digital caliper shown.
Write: 72.26 mm
